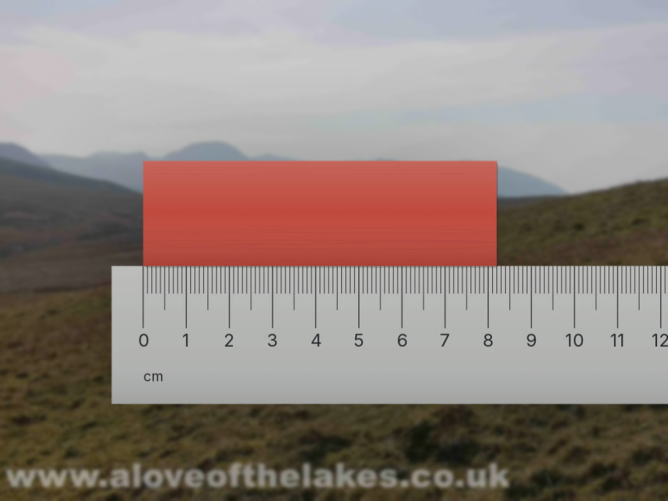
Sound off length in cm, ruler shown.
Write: 8.2 cm
